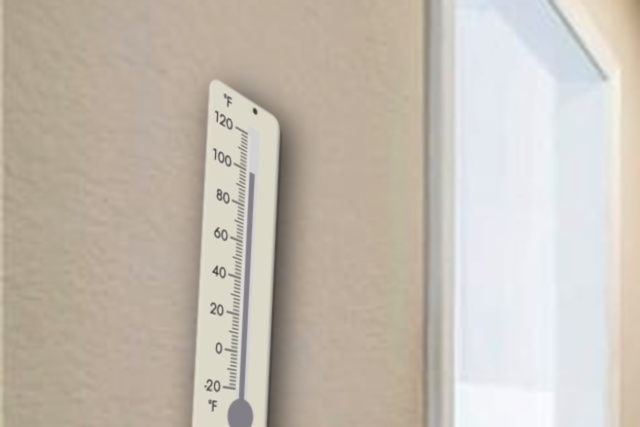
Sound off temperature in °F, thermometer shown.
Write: 100 °F
